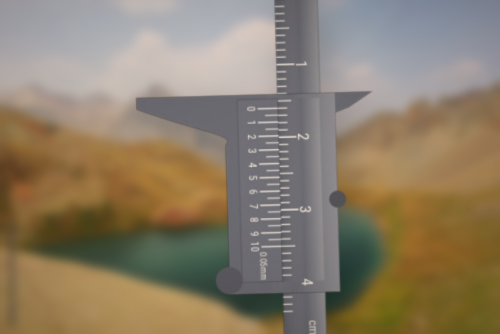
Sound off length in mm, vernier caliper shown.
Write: 16.0 mm
